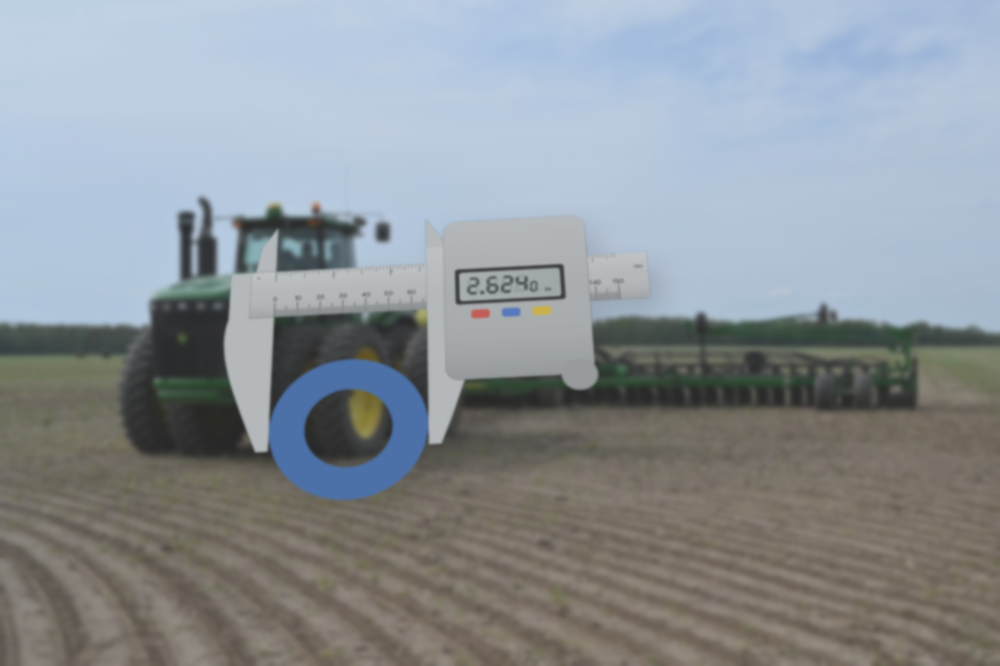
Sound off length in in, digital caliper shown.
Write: 2.6240 in
